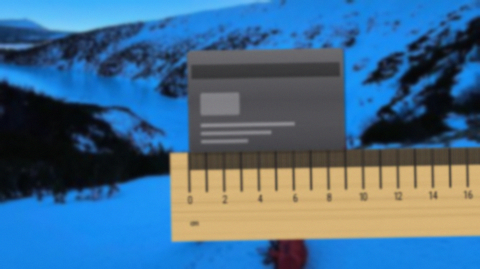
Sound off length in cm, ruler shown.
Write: 9 cm
